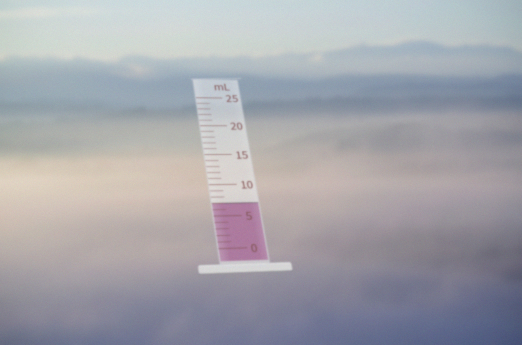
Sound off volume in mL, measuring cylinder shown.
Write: 7 mL
